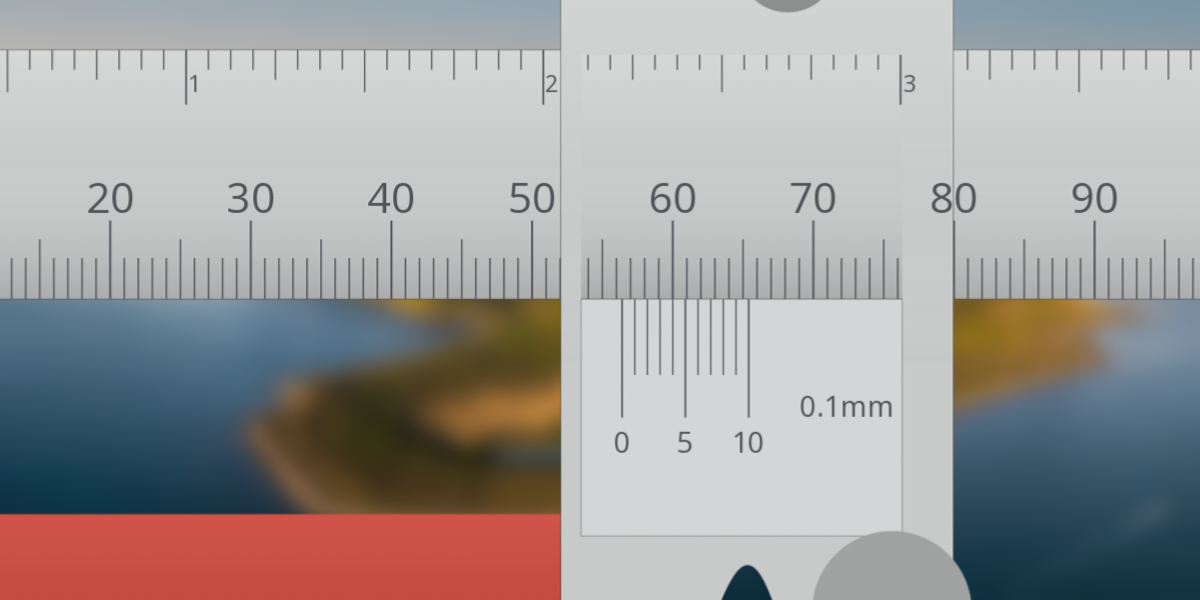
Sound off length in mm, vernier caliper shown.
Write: 56.4 mm
